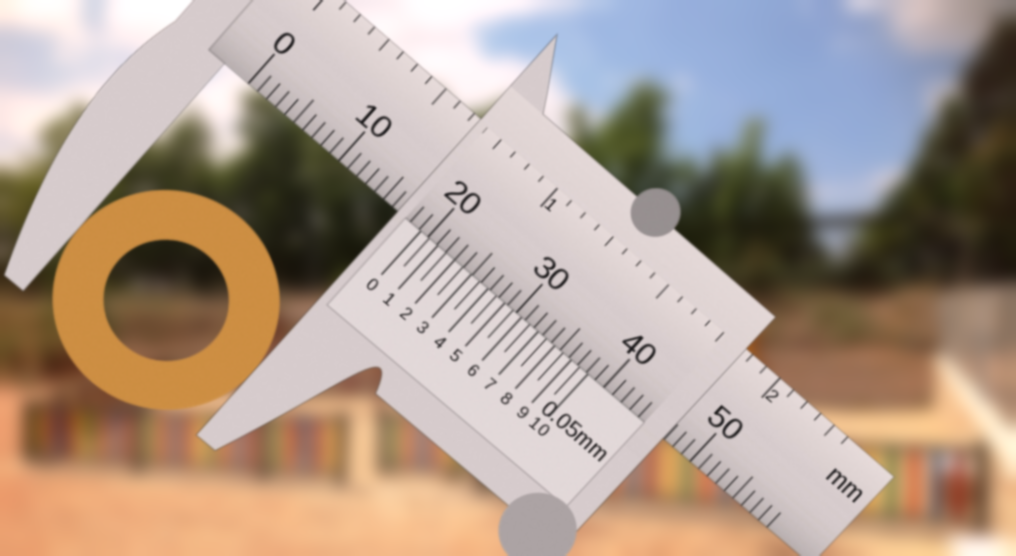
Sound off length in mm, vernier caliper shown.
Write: 19.2 mm
